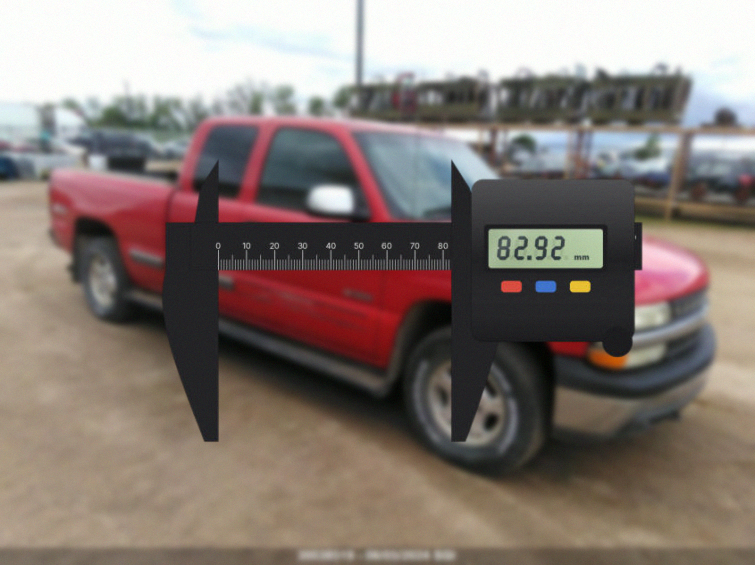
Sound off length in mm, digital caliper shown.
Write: 82.92 mm
